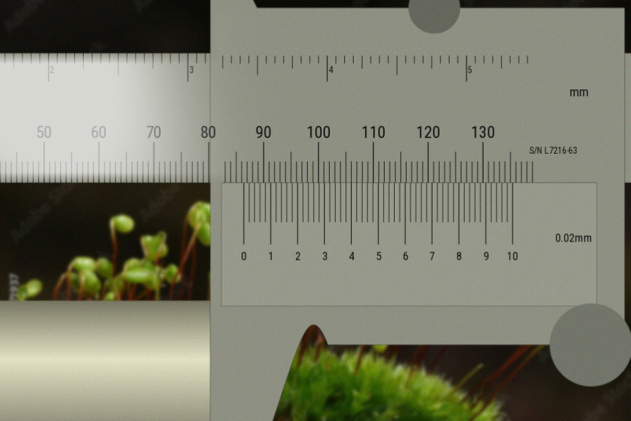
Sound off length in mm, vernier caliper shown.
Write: 86.4 mm
